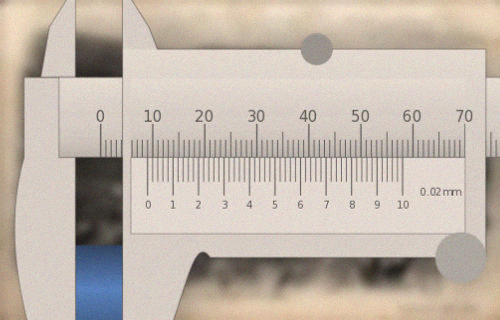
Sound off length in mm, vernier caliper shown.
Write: 9.0 mm
